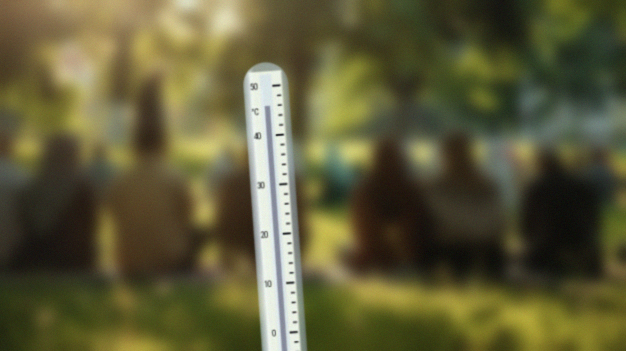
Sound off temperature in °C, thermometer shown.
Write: 46 °C
